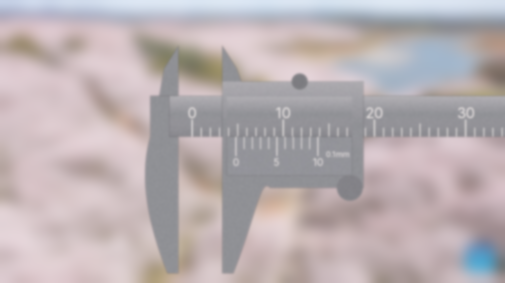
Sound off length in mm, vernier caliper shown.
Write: 4.8 mm
